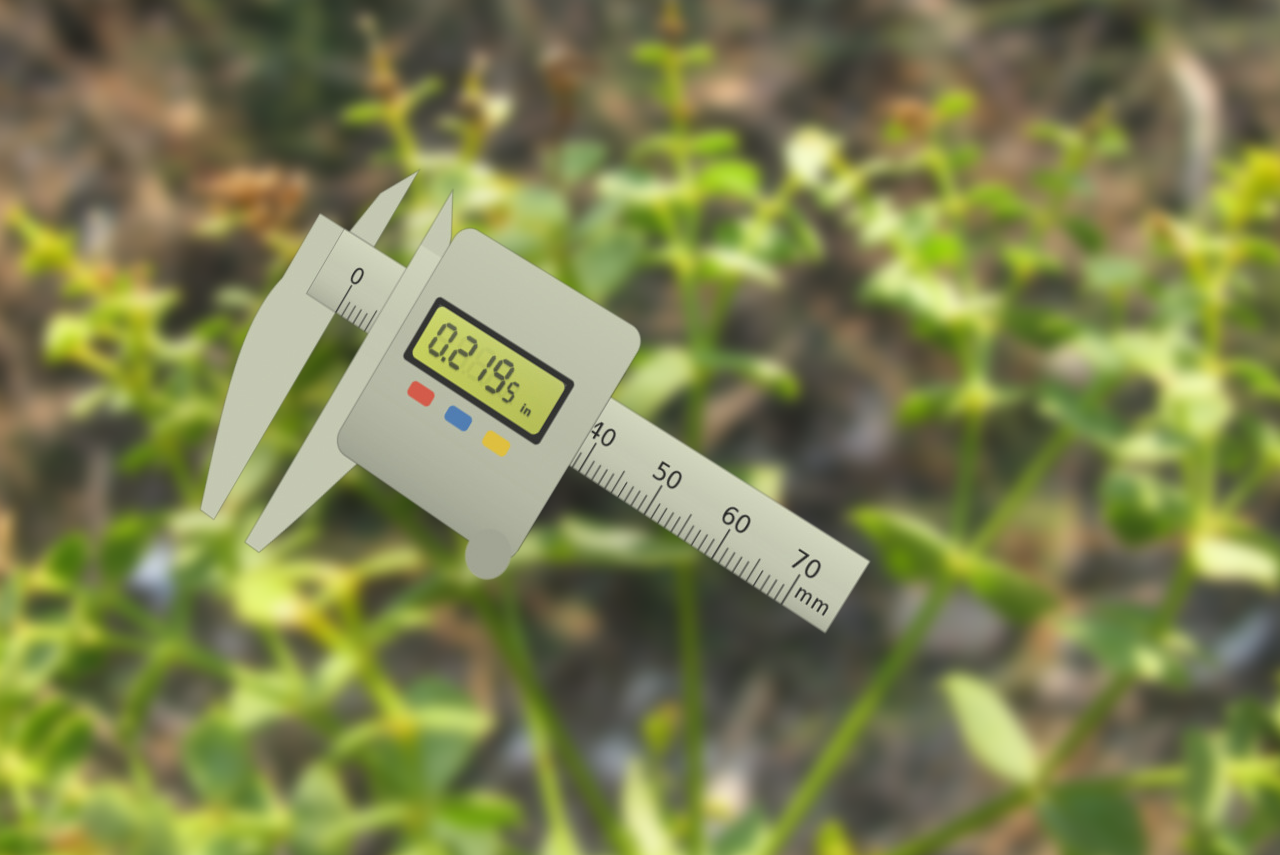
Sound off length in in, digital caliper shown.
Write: 0.2195 in
